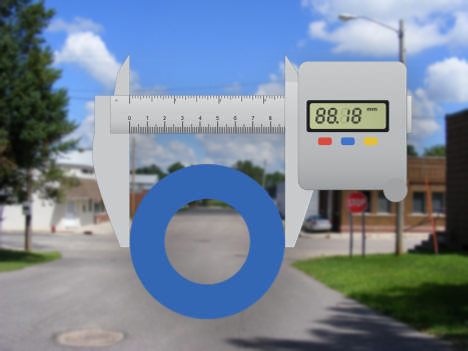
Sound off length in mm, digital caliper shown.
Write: 88.18 mm
